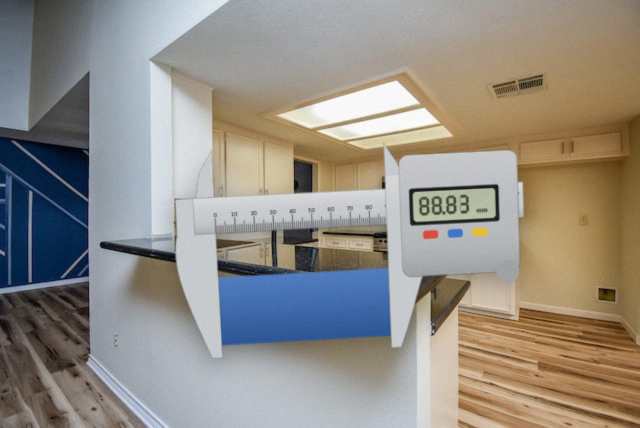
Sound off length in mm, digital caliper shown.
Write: 88.83 mm
